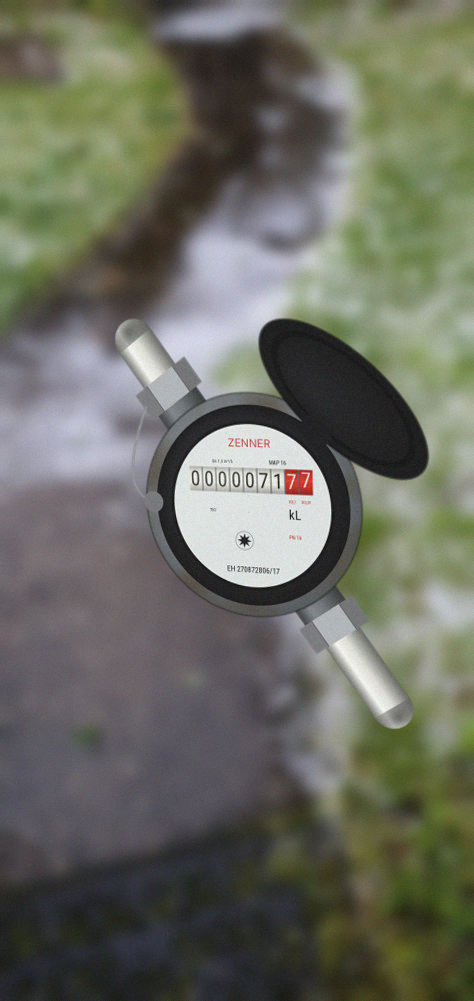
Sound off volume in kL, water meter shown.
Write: 71.77 kL
